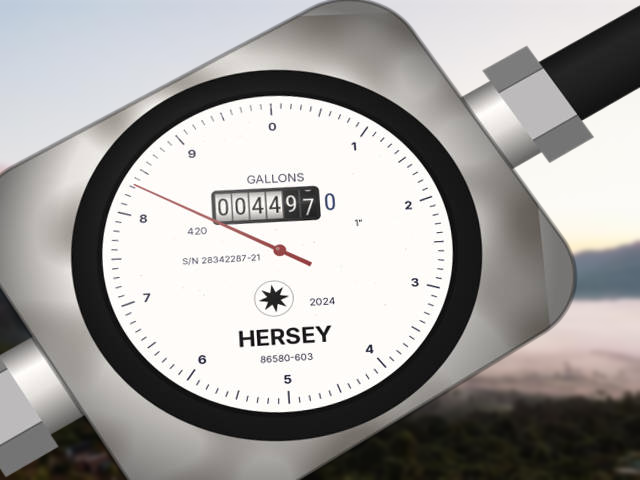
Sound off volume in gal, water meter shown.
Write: 44968.3 gal
